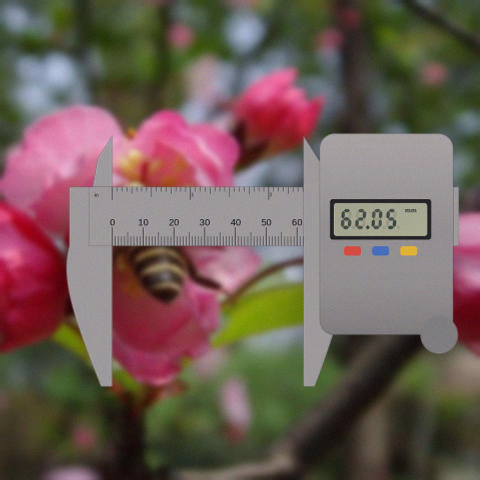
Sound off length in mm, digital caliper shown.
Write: 62.05 mm
